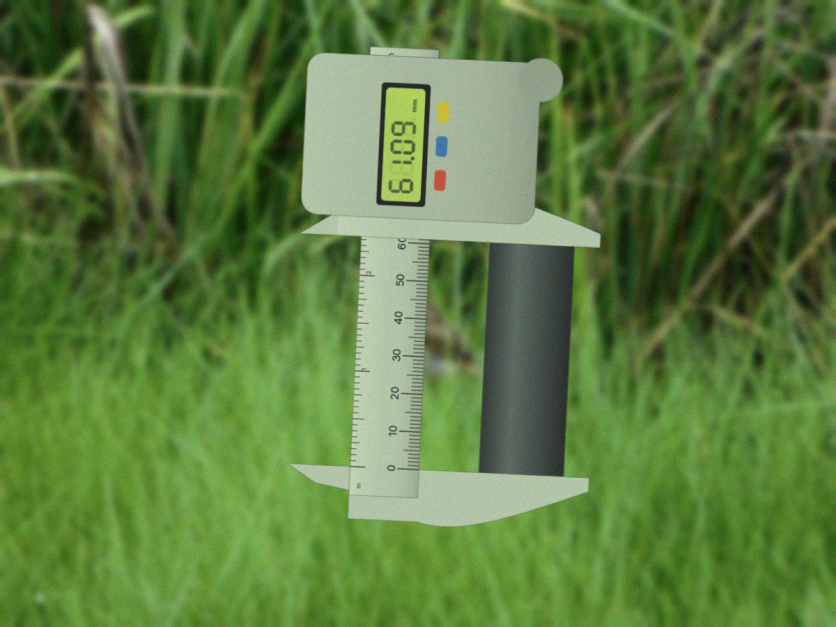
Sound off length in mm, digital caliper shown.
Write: 61.09 mm
